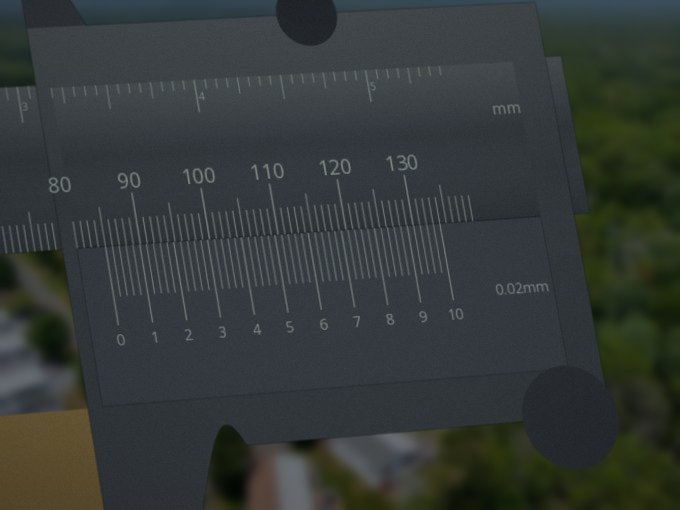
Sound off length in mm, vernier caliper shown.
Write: 85.0 mm
